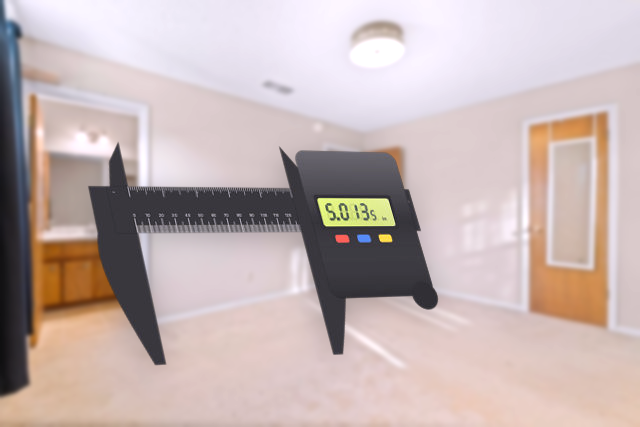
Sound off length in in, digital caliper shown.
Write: 5.0135 in
